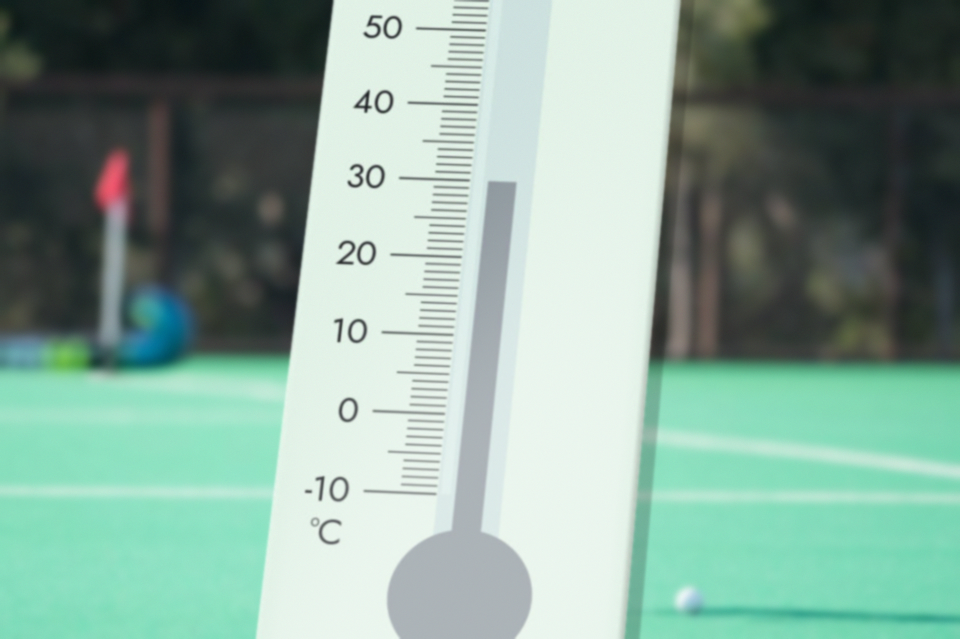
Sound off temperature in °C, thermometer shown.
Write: 30 °C
